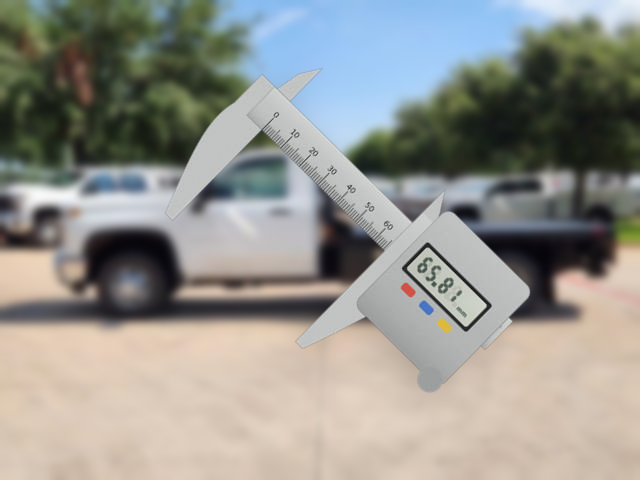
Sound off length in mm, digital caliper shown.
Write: 65.81 mm
